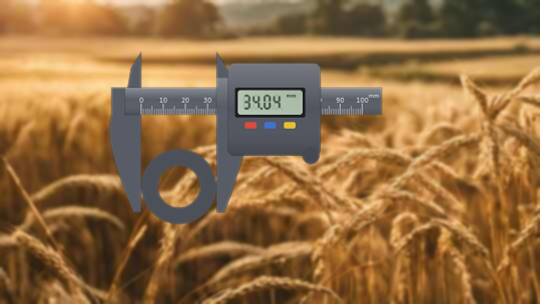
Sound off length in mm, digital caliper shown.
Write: 34.04 mm
